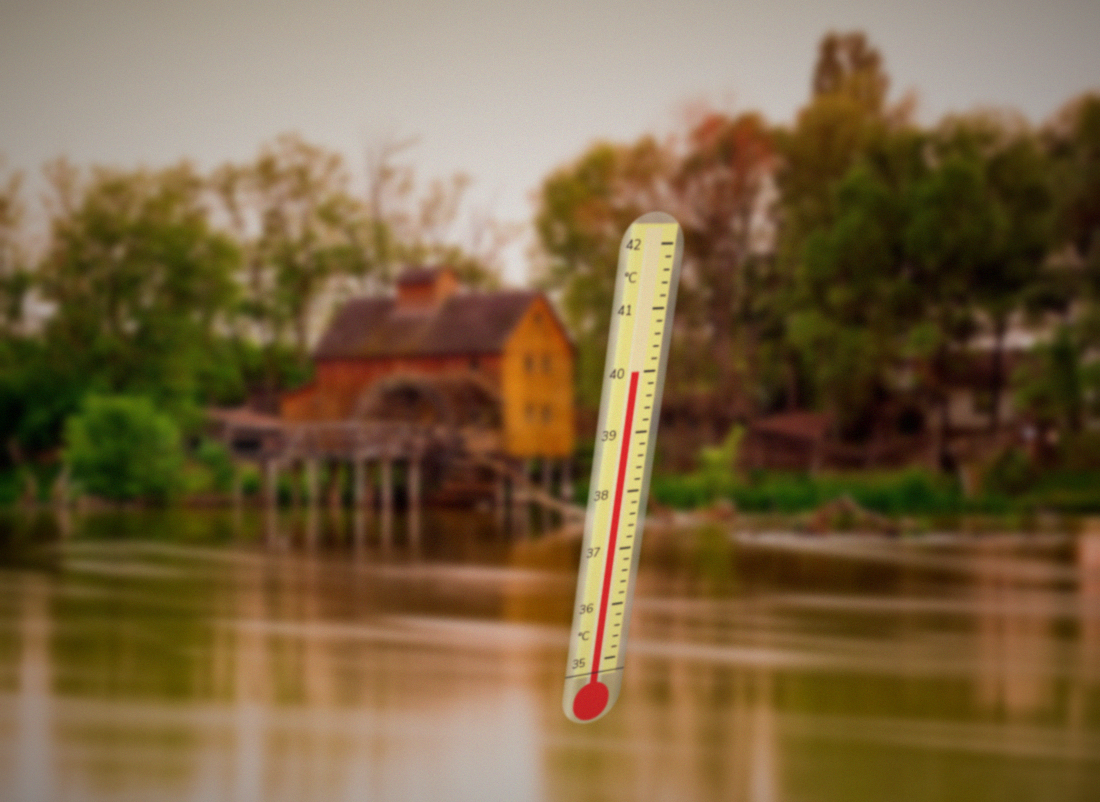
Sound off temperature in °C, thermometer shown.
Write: 40 °C
